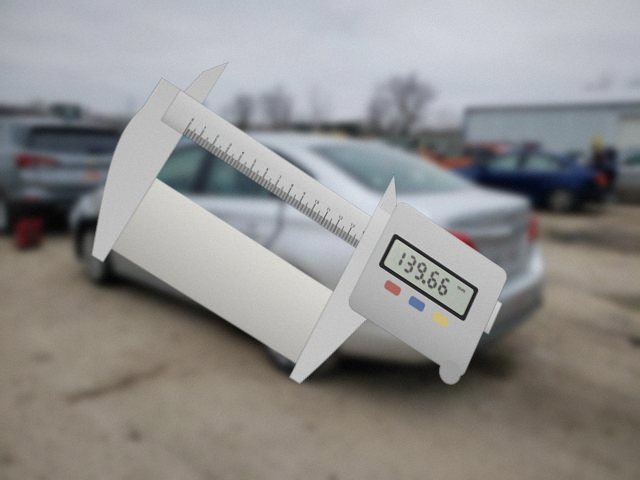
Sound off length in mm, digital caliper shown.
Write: 139.66 mm
